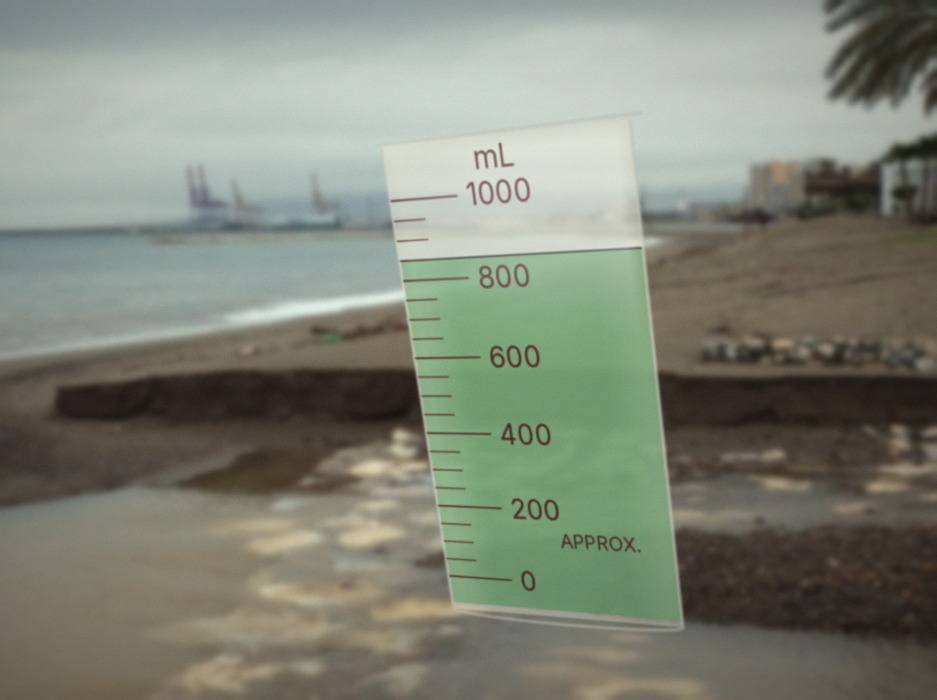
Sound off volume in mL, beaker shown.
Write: 850 mL
